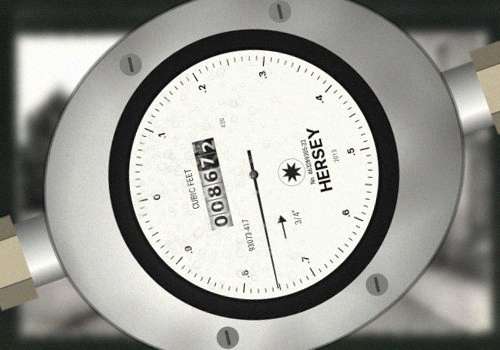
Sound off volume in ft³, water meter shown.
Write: 8671.75 ft³
